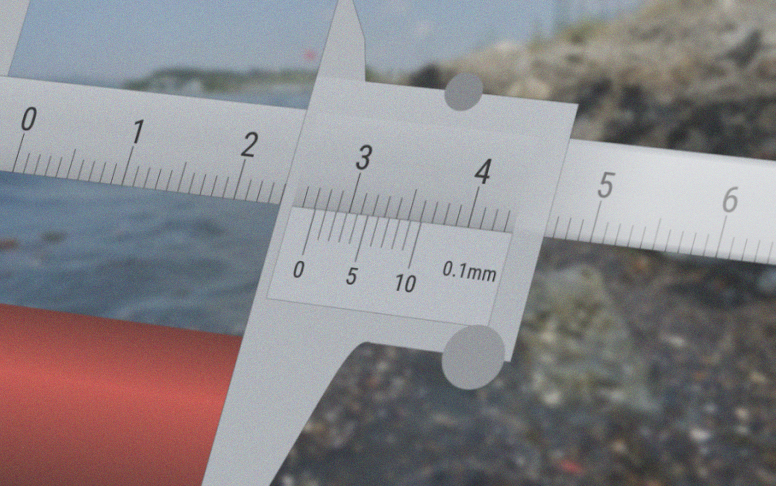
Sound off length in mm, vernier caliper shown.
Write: 27.1 mm
